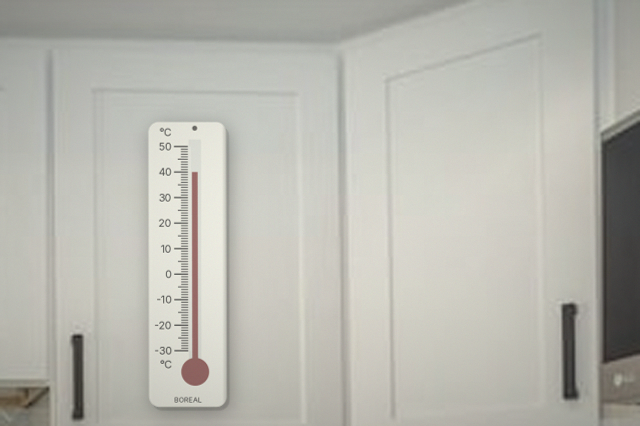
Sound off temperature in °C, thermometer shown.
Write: 40 °C
